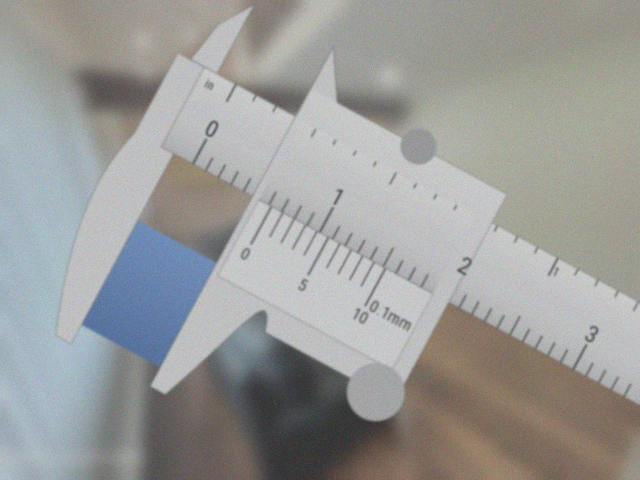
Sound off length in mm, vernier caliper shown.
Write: 6.2 mm
